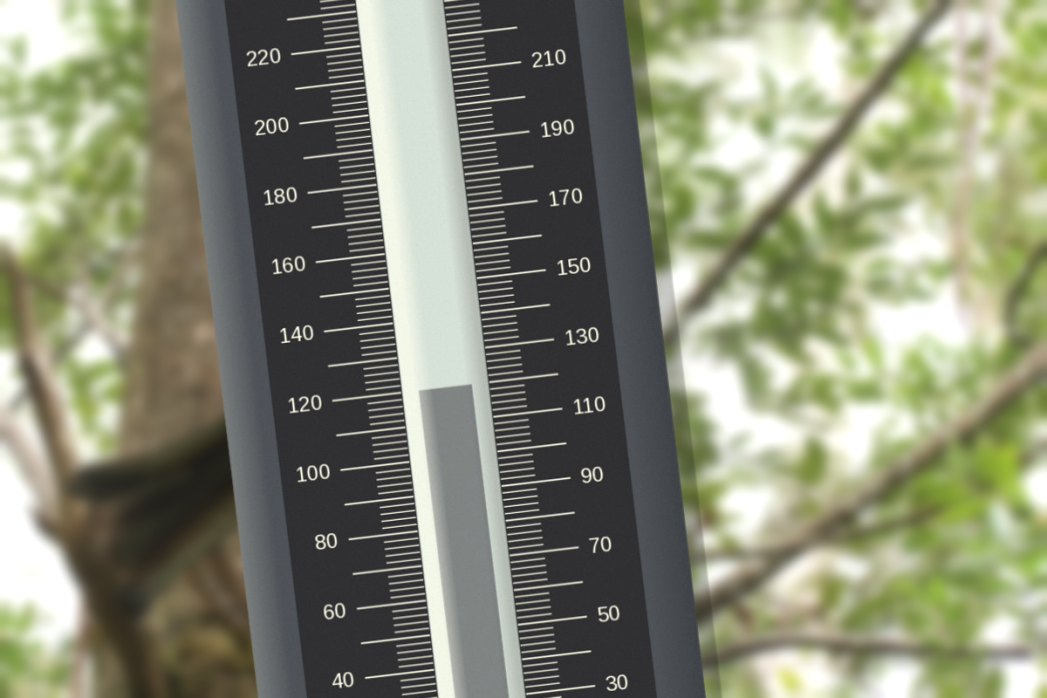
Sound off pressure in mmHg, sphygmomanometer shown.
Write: 120 mmHg
